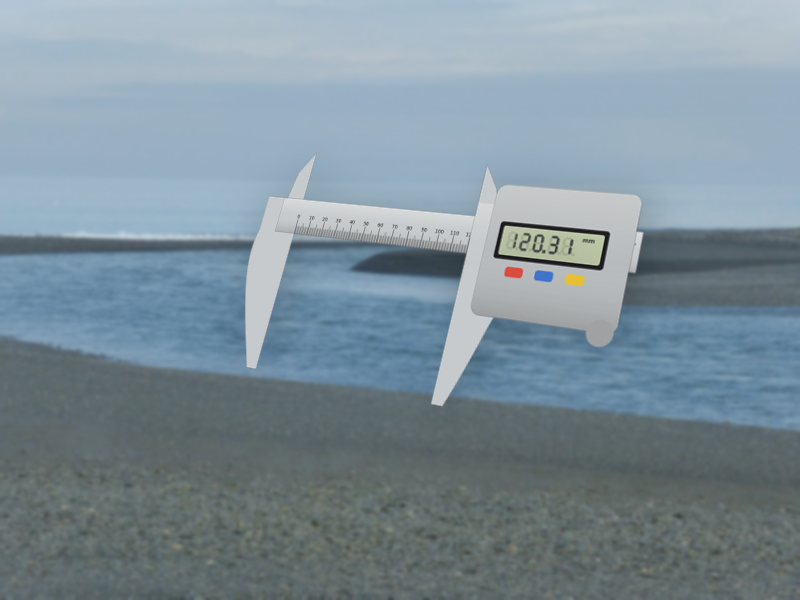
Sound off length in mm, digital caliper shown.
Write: 120.31 mm
